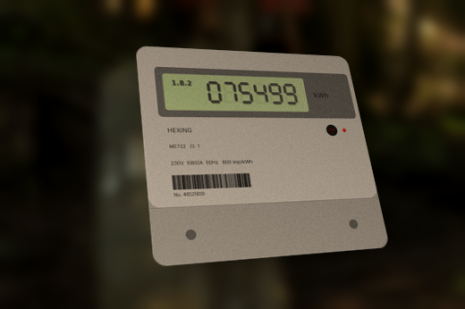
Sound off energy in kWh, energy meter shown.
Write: 75499 kWh
